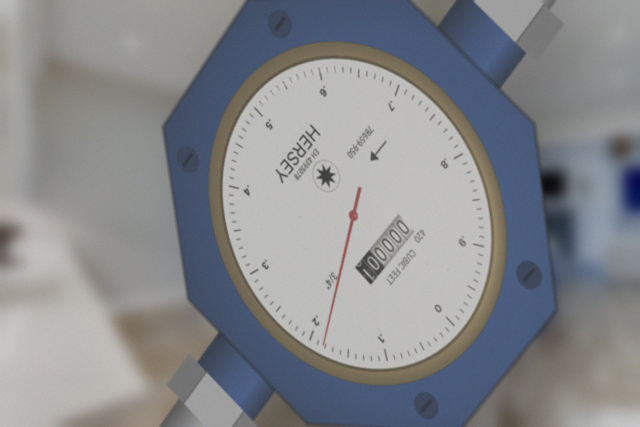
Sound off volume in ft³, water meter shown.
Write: 1.18 ft³
